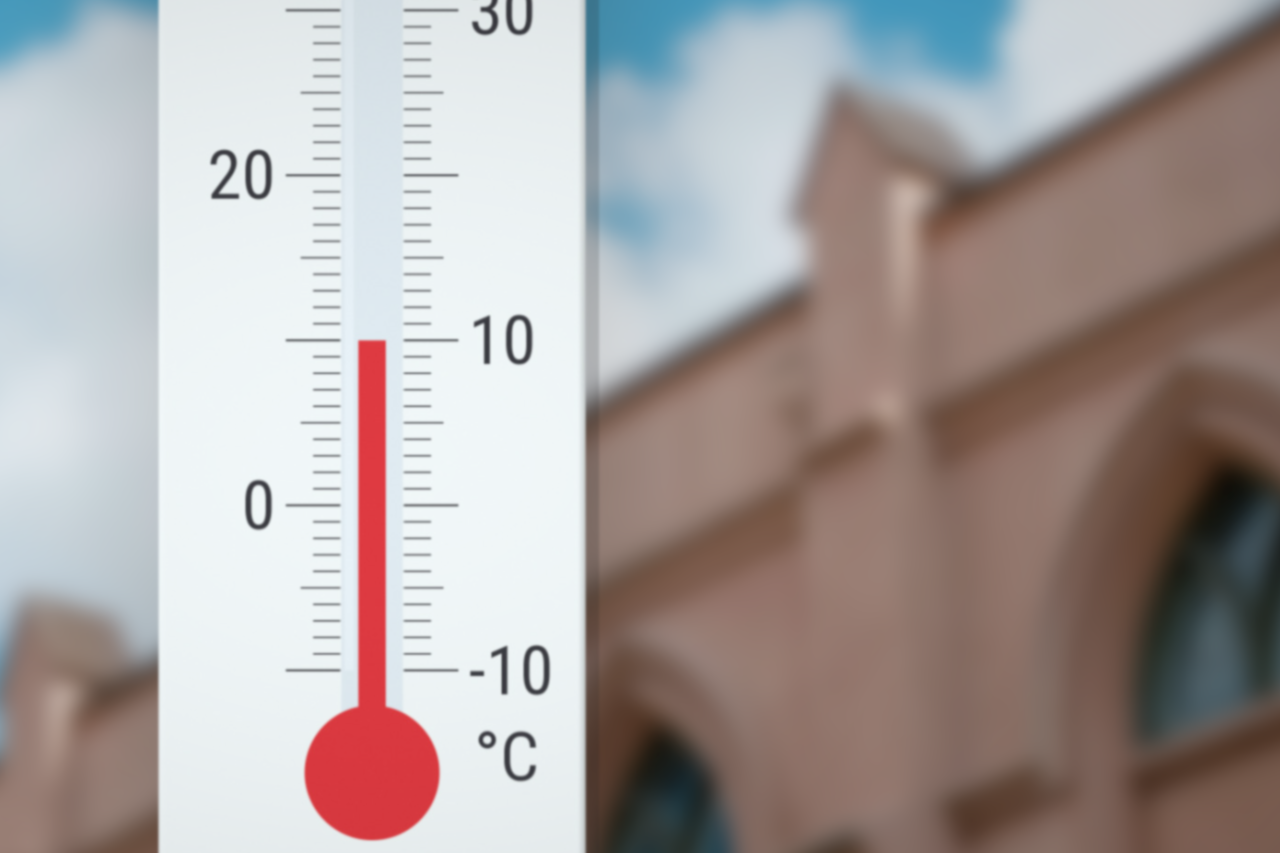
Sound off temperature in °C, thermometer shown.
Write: 10 °C
